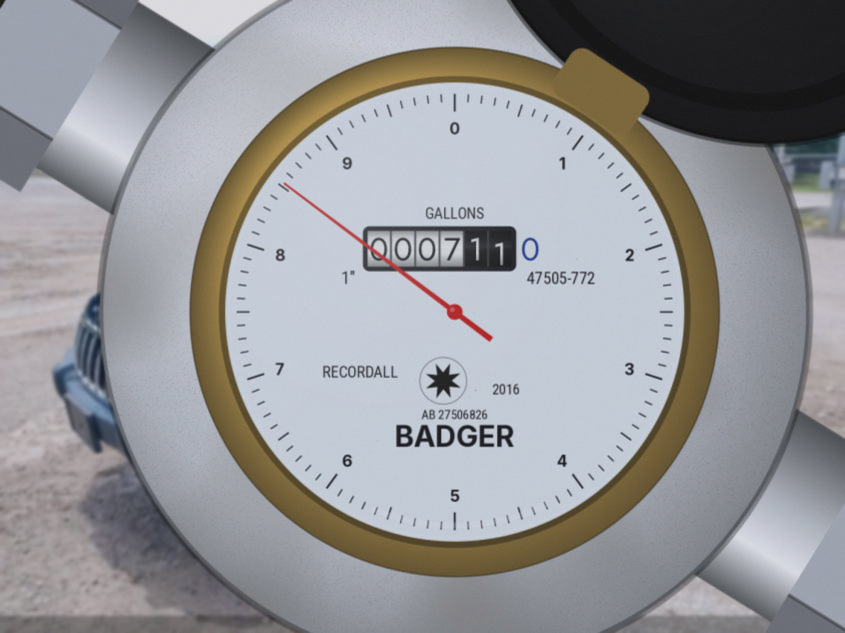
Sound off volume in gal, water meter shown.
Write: 7108.5 gal
